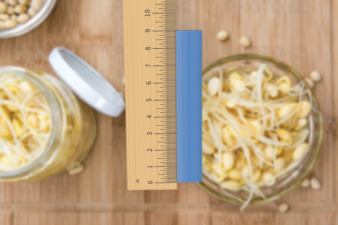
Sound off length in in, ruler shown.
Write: 9 in
